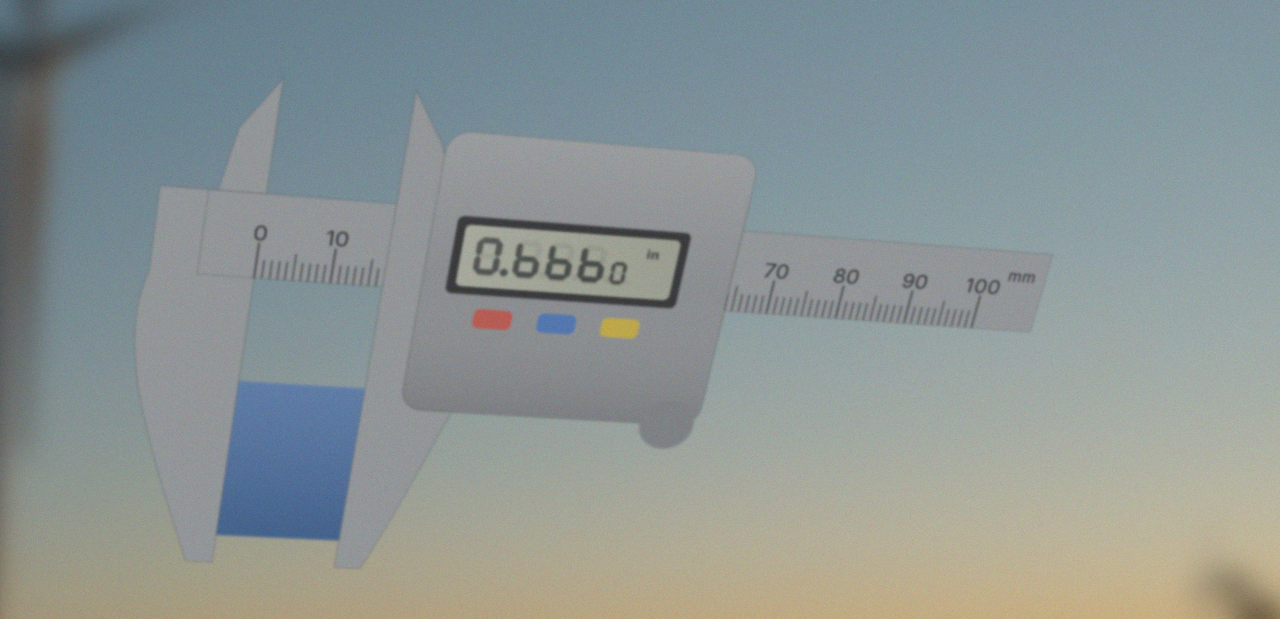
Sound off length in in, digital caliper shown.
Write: 0.6660 in
